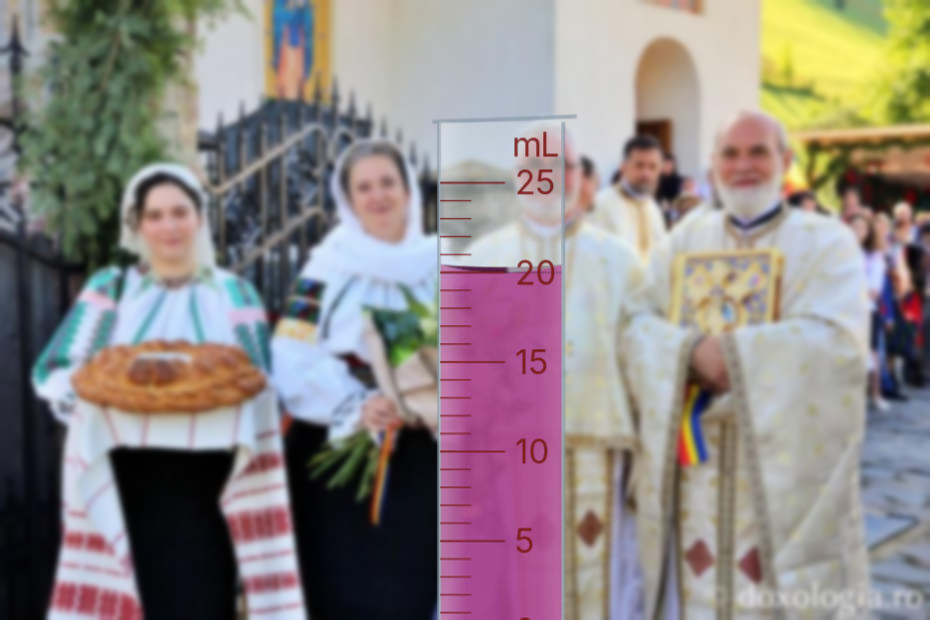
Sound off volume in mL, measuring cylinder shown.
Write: 20 mL
